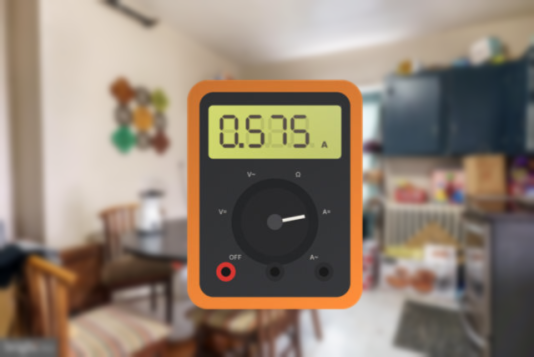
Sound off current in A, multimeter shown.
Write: 0.575 A
